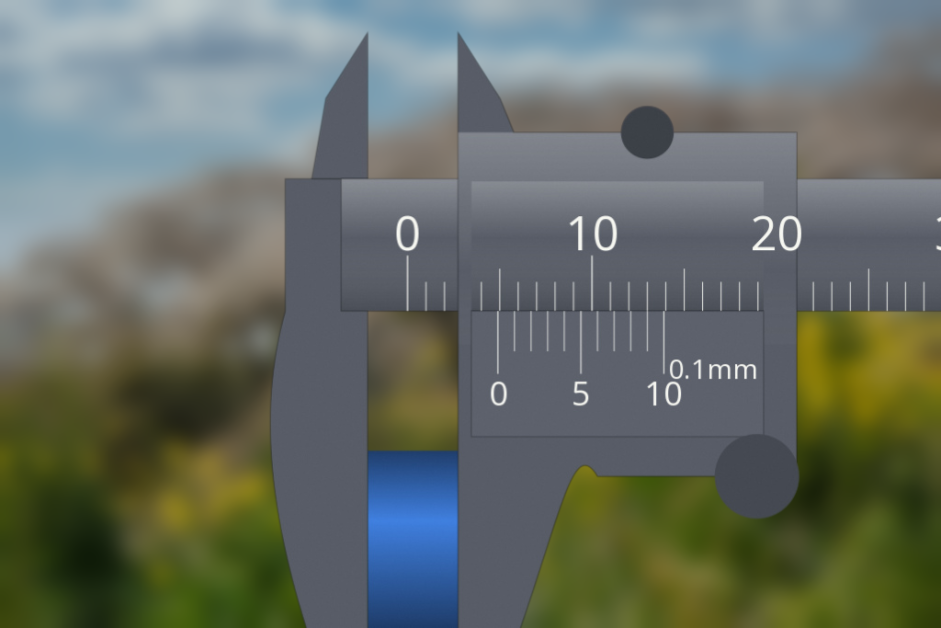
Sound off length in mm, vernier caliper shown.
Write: 4.9 mm
